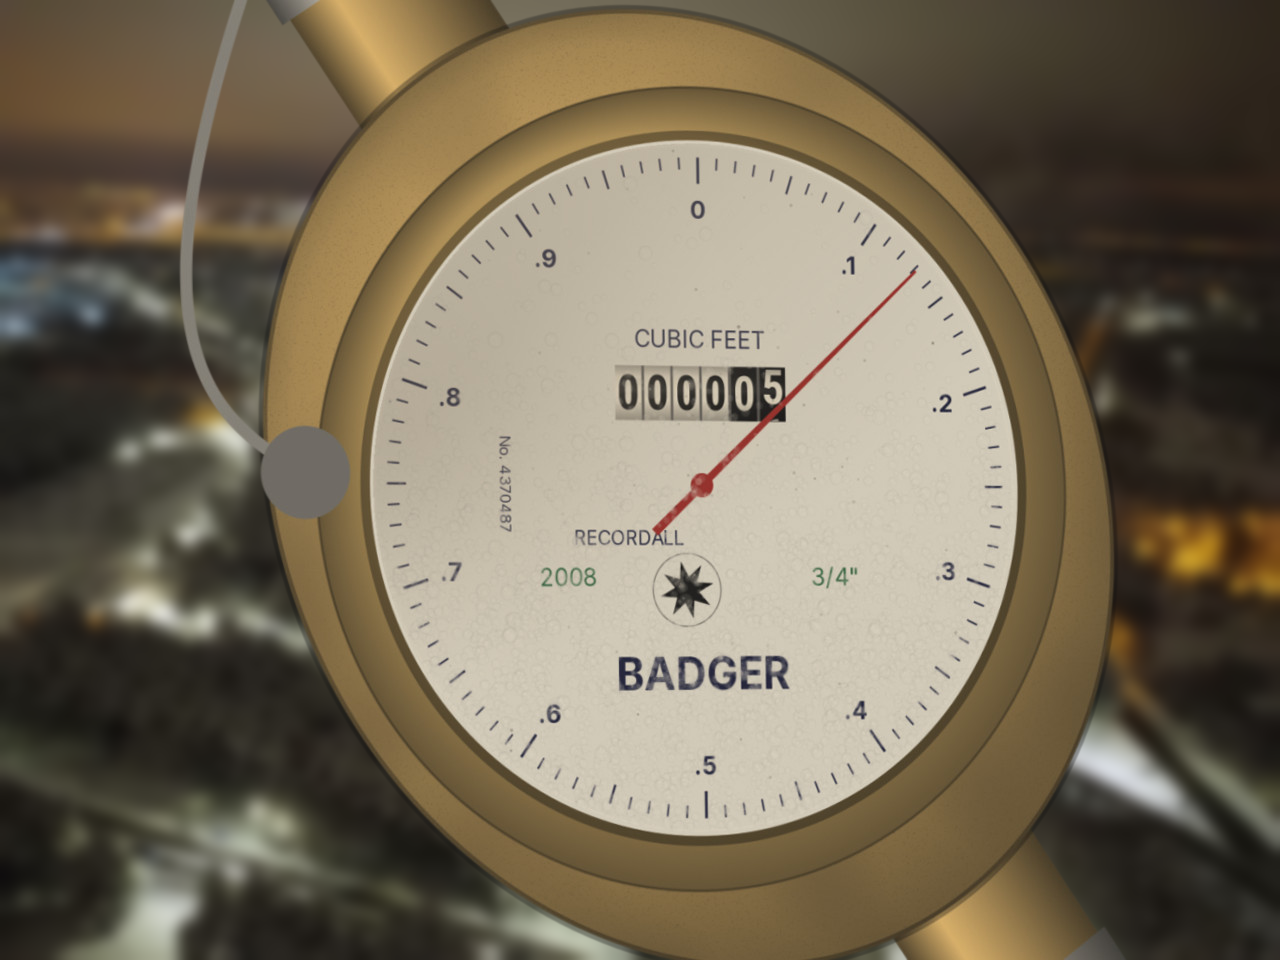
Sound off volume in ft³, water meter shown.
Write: 5.13 ft³
